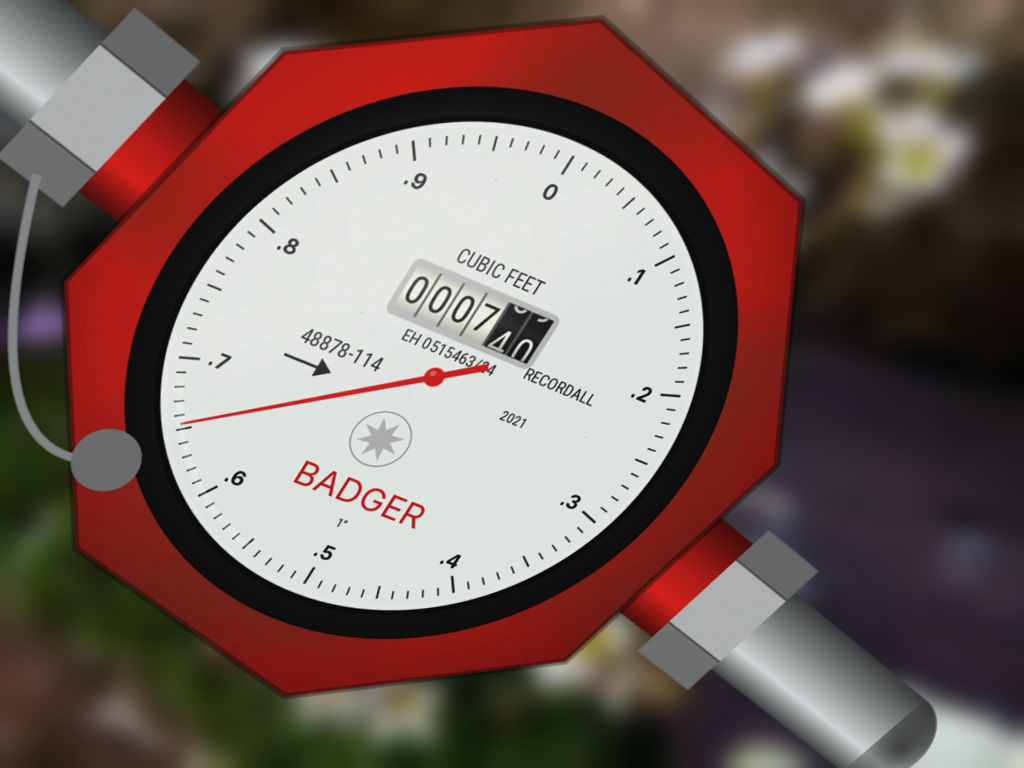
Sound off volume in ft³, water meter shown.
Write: 739.65 ft³
